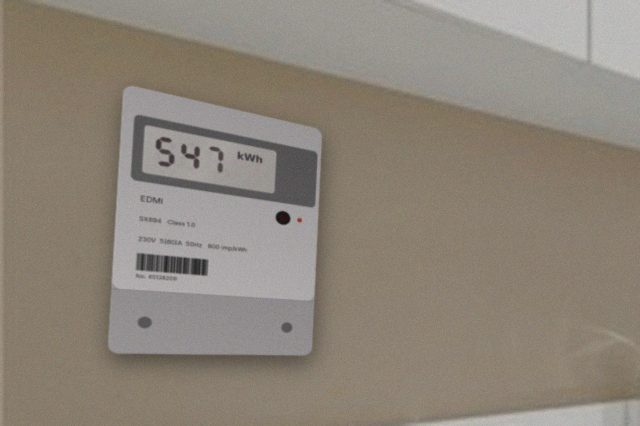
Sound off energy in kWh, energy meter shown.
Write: 547 kWh
